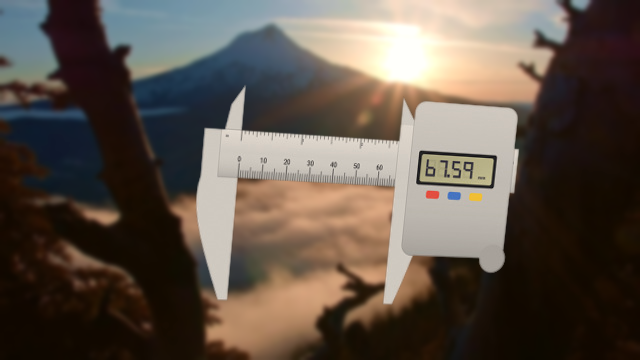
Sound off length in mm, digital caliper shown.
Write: 67.59 mm
